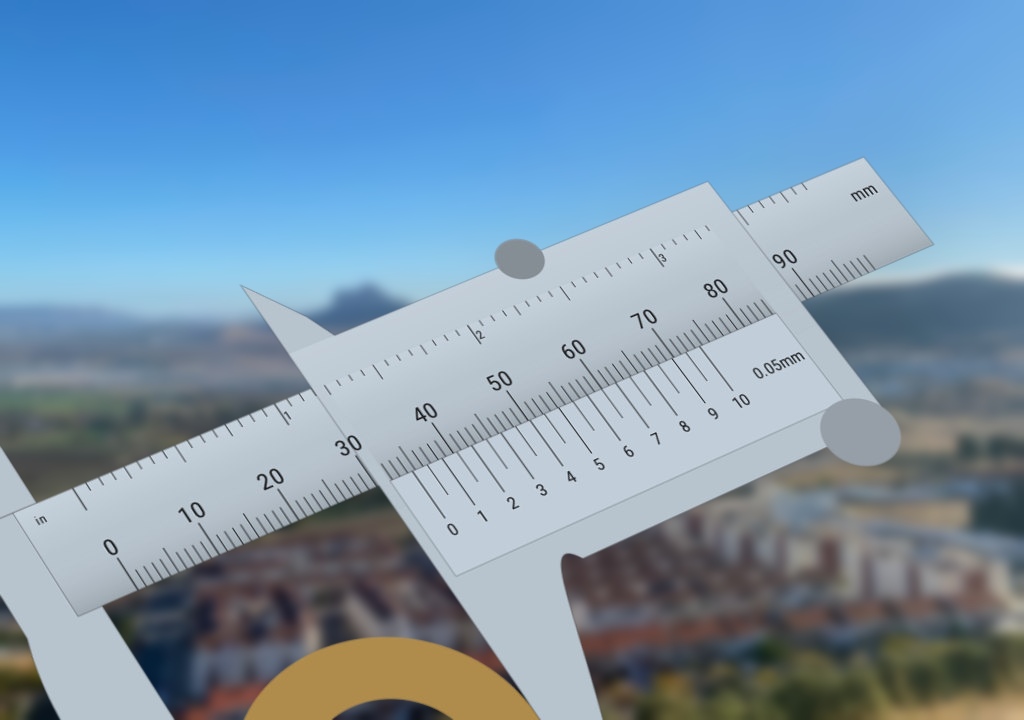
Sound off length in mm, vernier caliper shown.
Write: 34.6 mm
